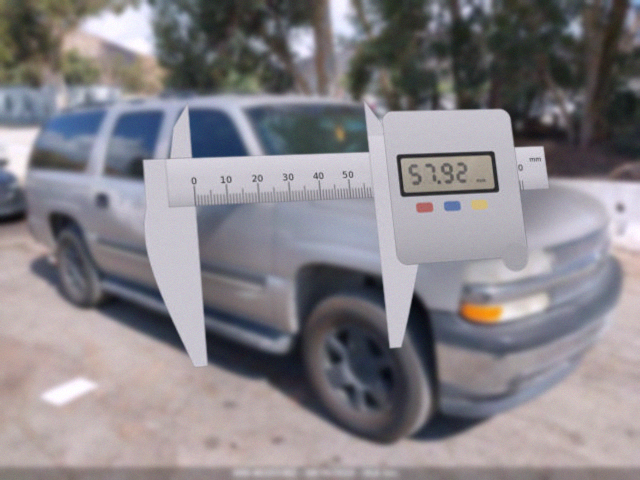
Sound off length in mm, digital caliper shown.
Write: 57.92 mm
